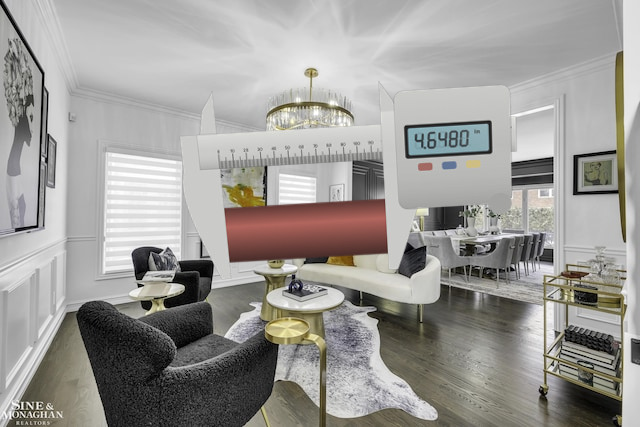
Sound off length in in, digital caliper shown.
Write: 4.6480 in
